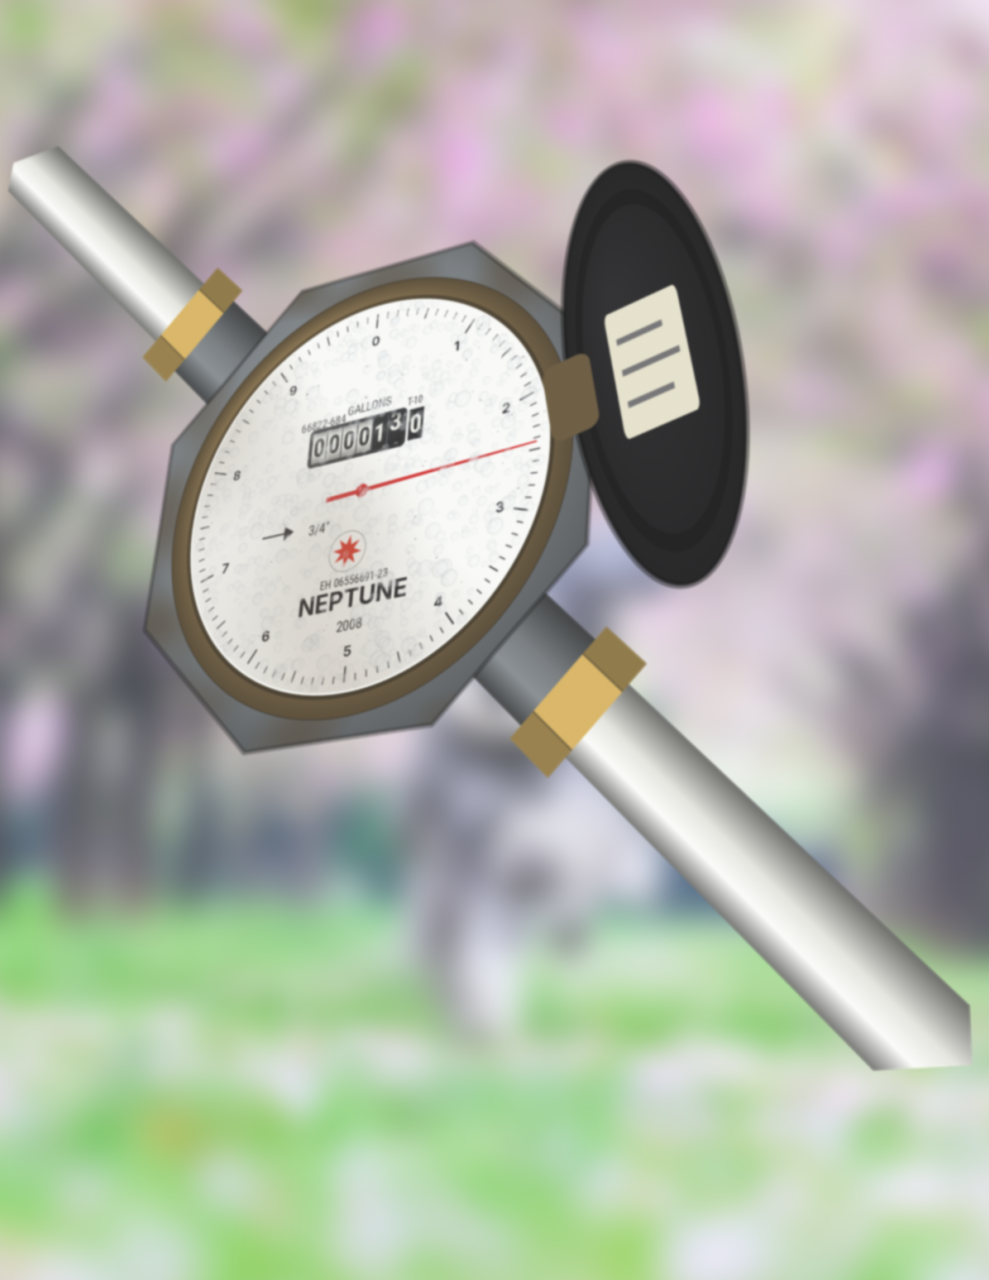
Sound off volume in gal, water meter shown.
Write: 132.4 gal
